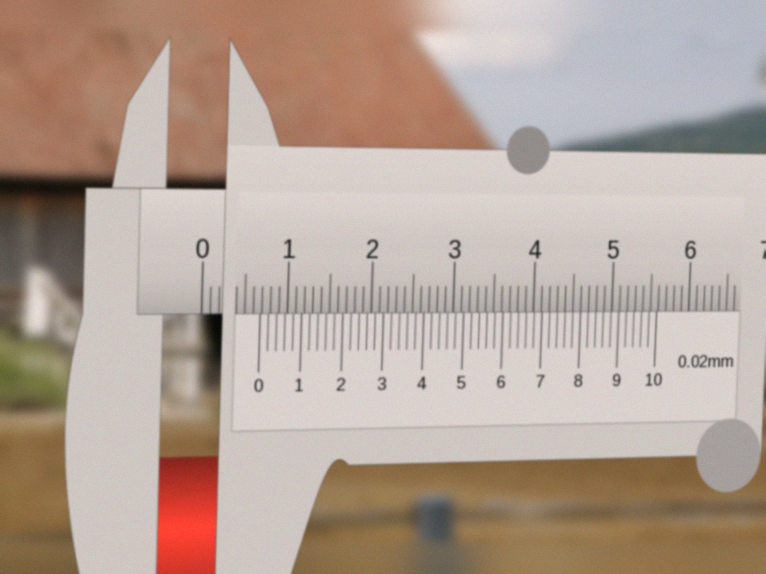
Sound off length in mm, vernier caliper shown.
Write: 6.8 mm
